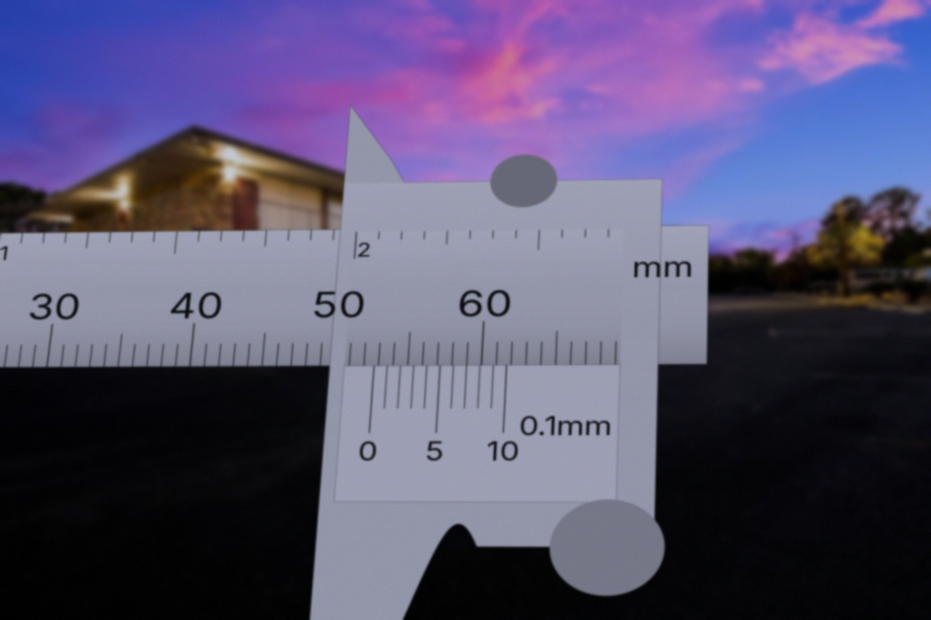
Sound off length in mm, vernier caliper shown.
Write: 52.7 mm
